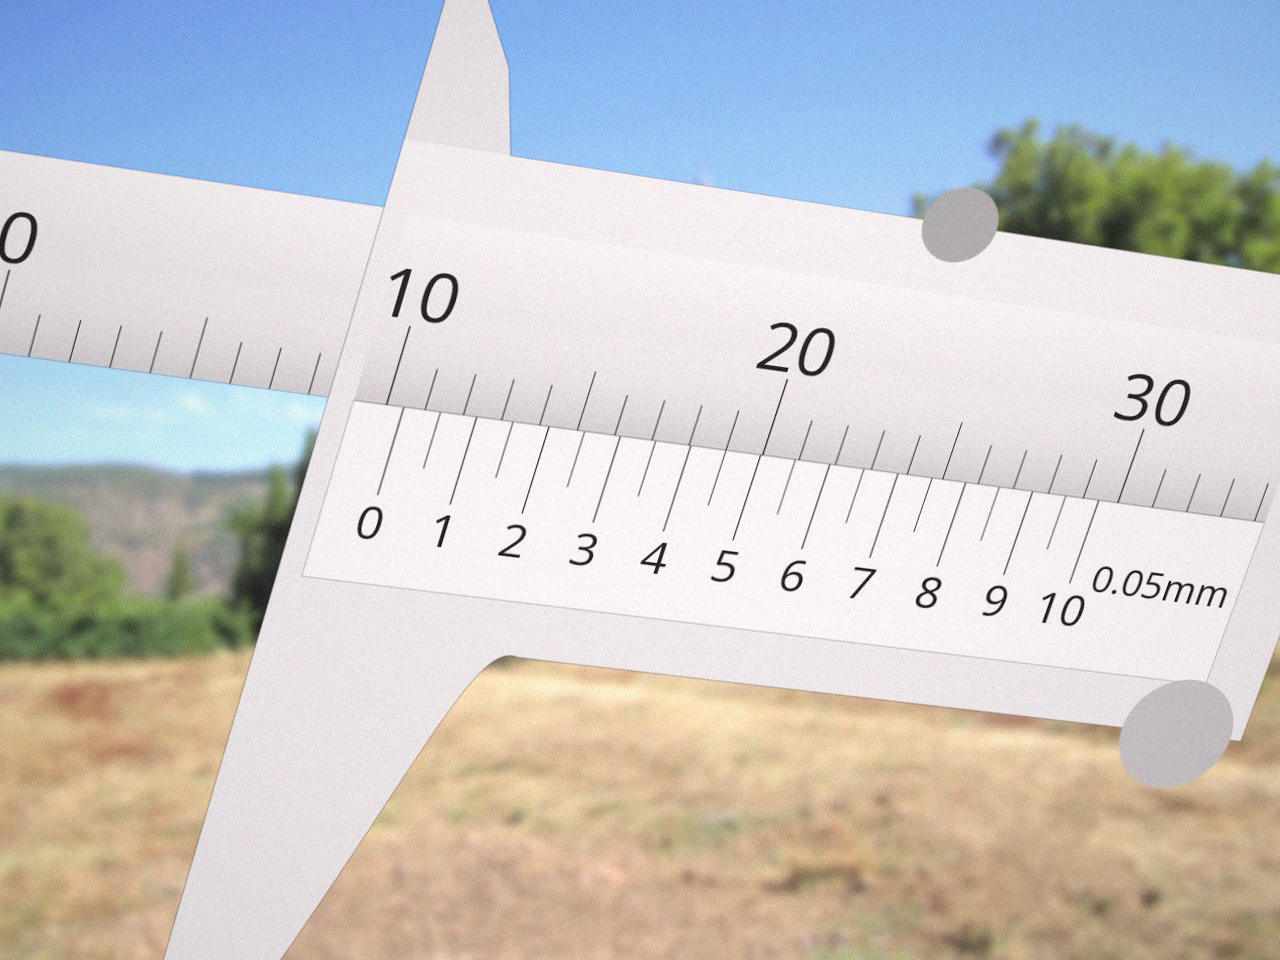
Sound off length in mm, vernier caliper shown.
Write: 10.45 mm
